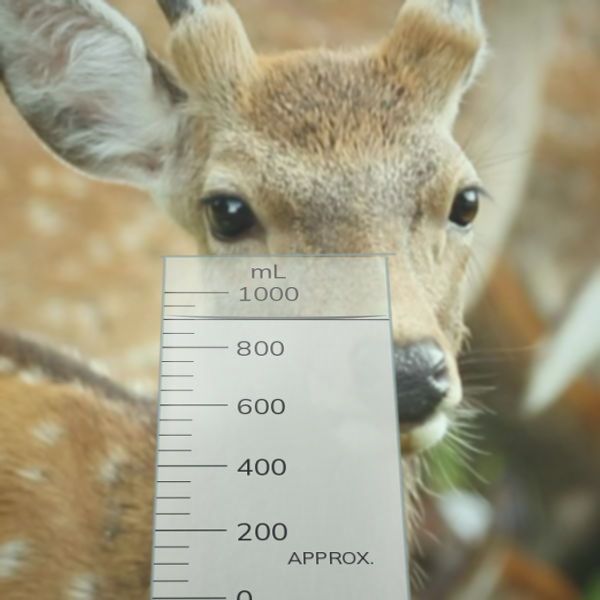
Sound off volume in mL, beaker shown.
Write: 900 mL
